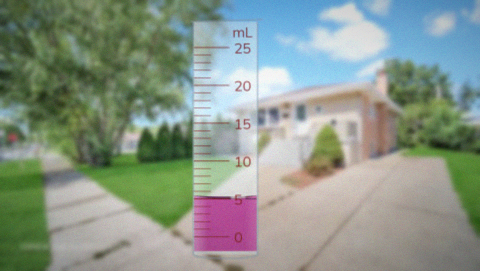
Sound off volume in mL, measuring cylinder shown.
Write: 5 mL
